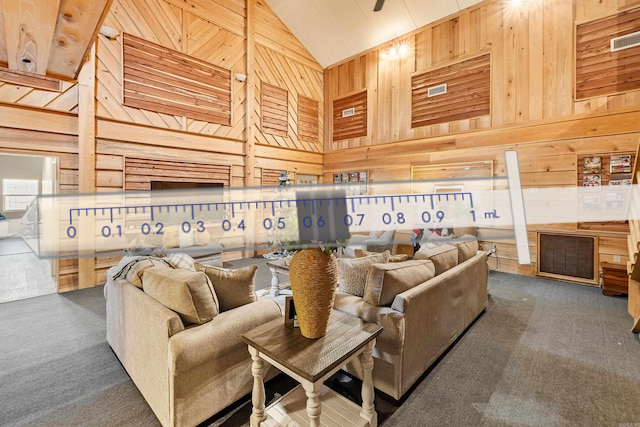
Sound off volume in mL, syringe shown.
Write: 0.56 mL
